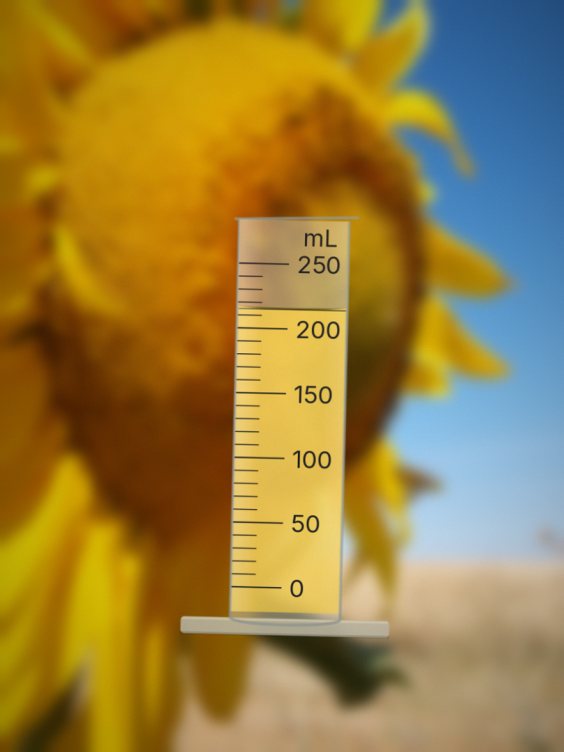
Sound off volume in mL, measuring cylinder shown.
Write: 215 mL
